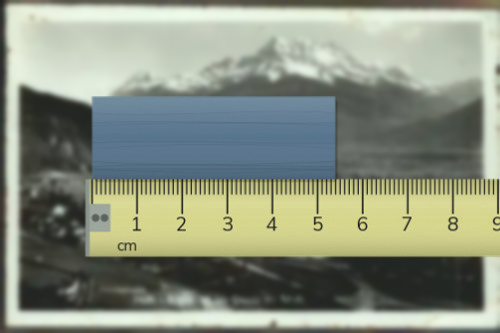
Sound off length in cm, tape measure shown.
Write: 5.4 cm
